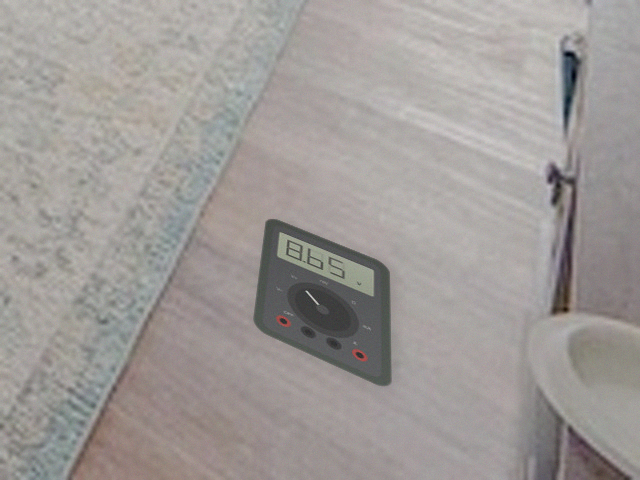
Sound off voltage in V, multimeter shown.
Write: 8.65 V
